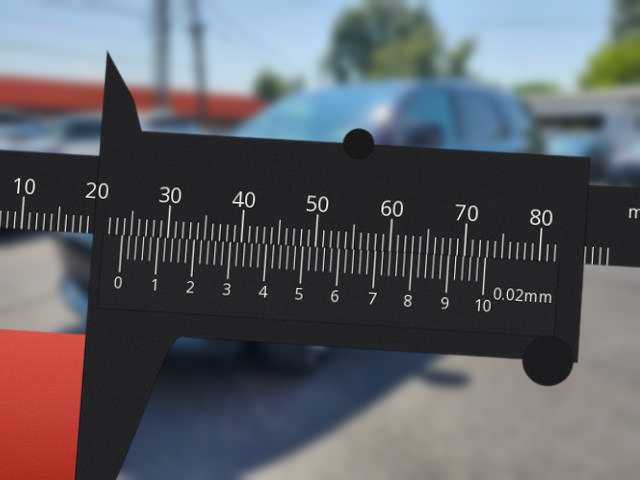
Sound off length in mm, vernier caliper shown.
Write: 23.8 mm
